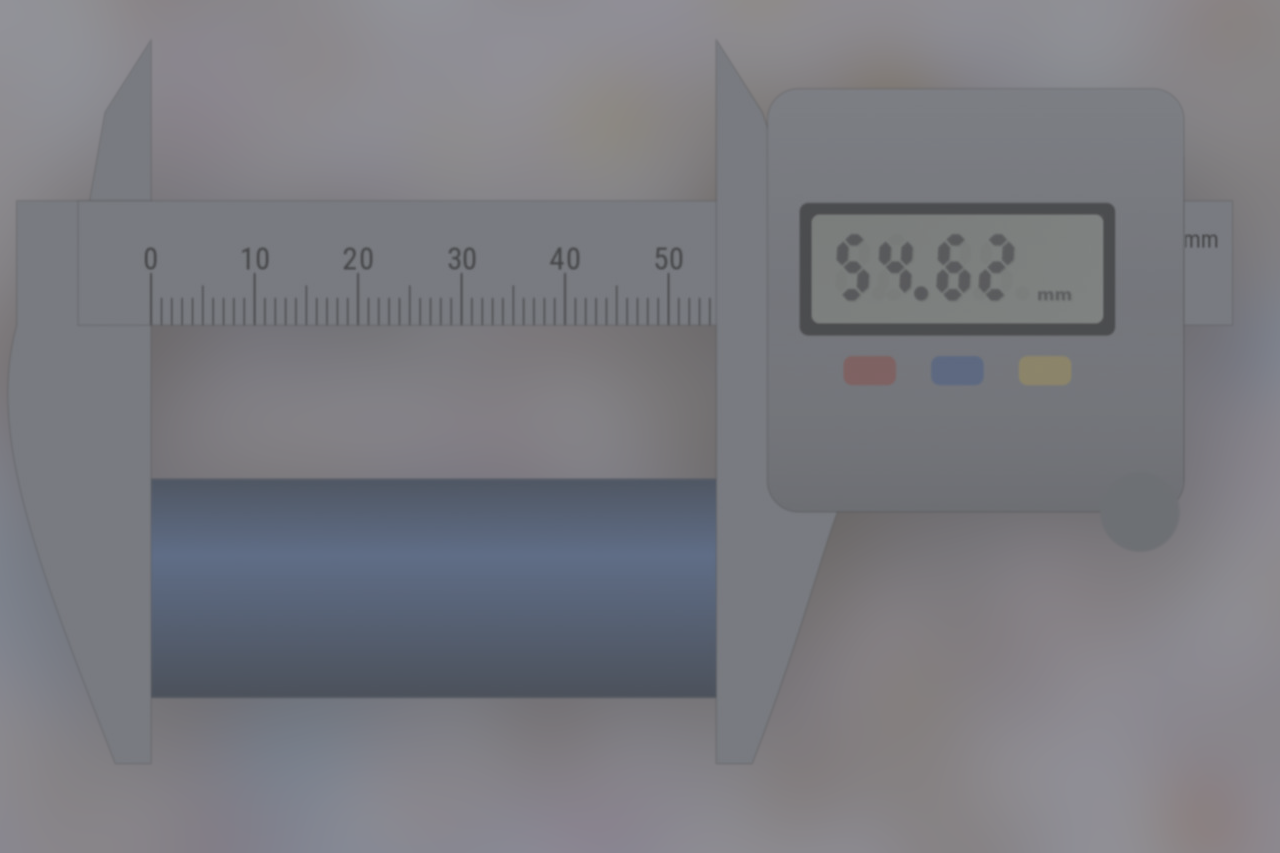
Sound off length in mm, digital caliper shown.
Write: 54.62 mm
